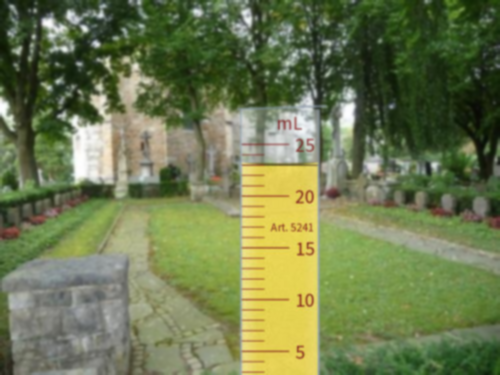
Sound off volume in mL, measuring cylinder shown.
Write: 23 mL
